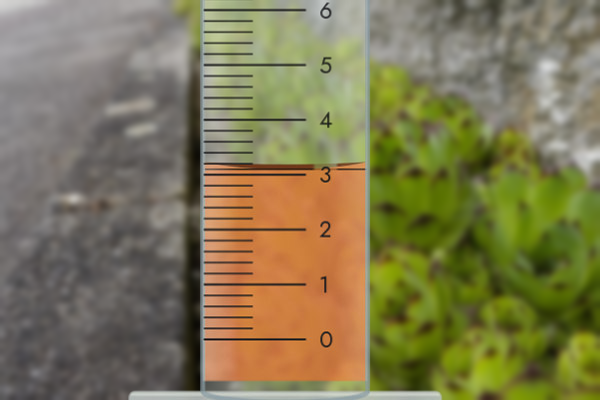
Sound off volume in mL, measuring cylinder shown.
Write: 3.1 mL
